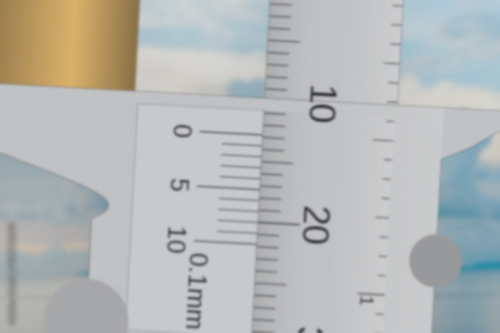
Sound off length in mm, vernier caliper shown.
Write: 12.8 mm
